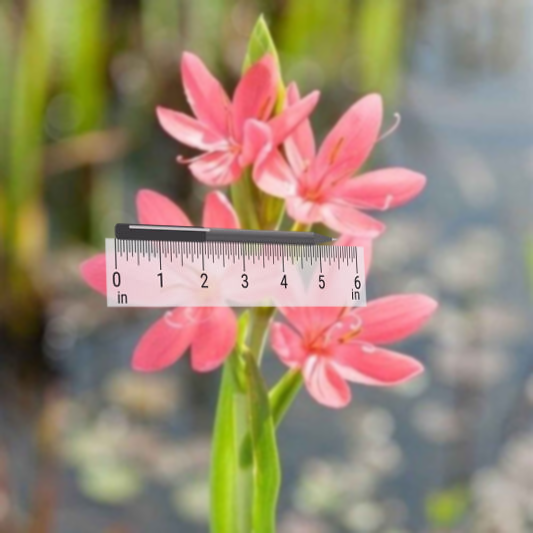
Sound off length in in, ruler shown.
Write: 5.5 in
